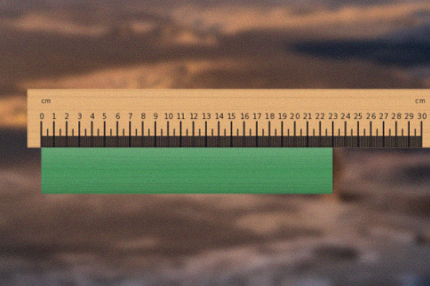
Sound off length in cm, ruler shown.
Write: 23 cm
